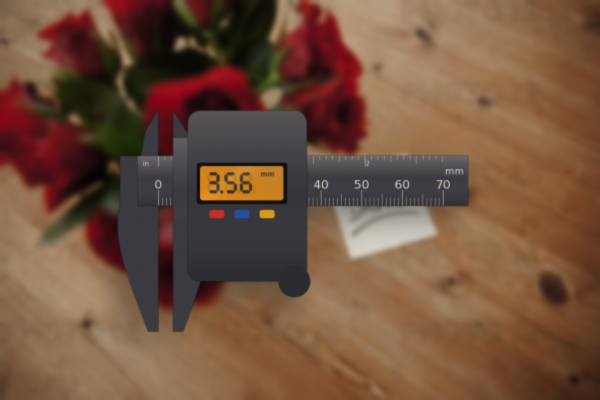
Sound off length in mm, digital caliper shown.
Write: 3.56 mm
